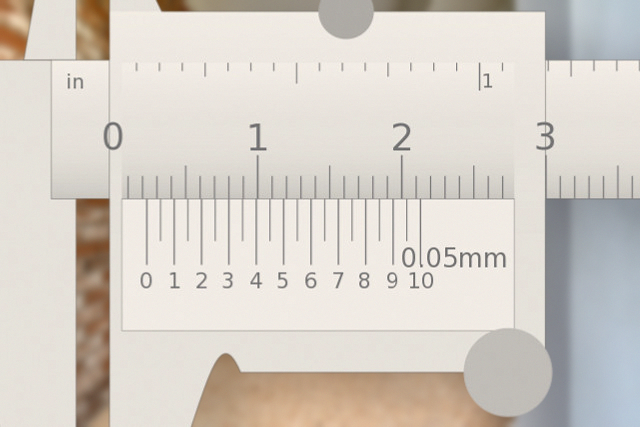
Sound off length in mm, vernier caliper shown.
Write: 2.3 mm
